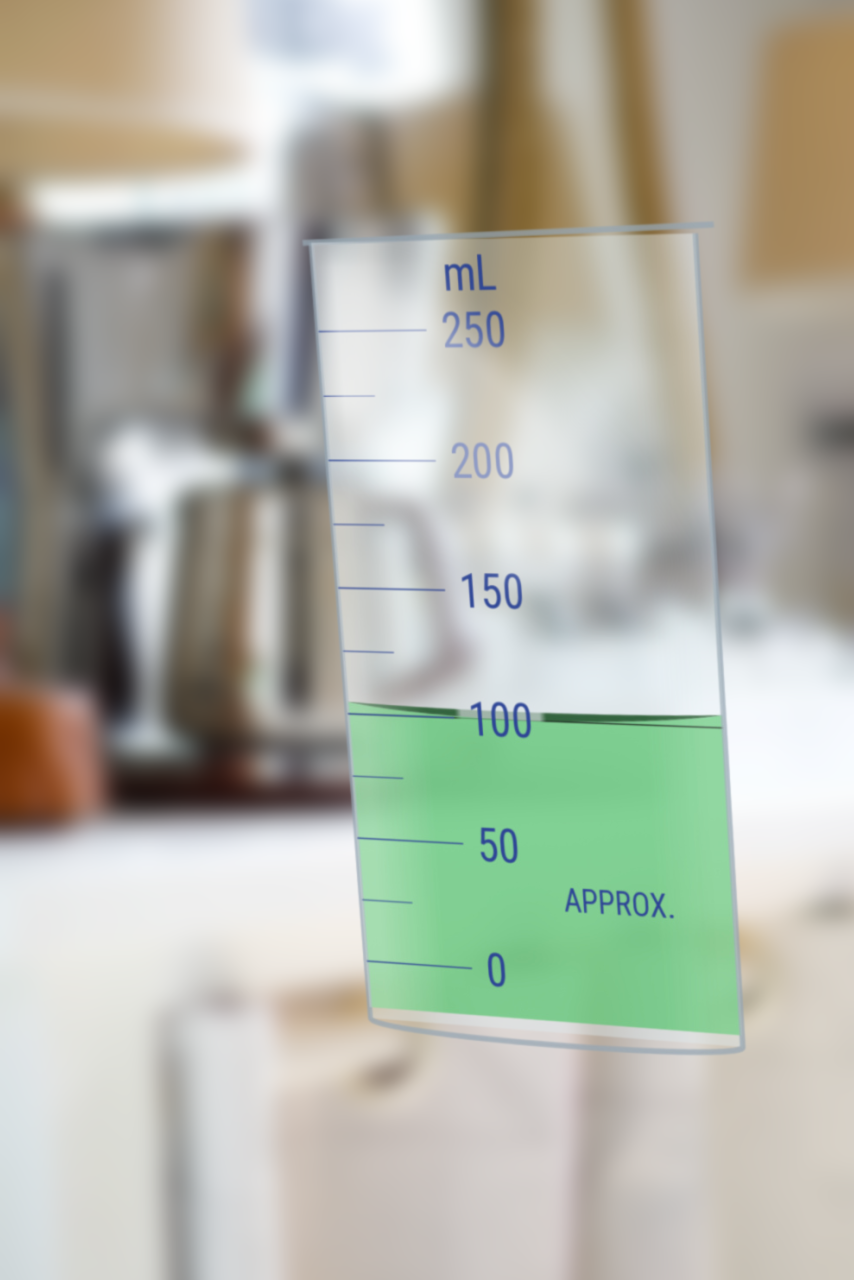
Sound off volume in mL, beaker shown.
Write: 100 mL
